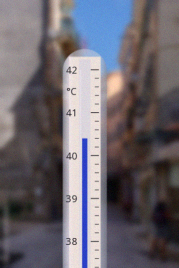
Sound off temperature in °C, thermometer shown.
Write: 40.4 °C
